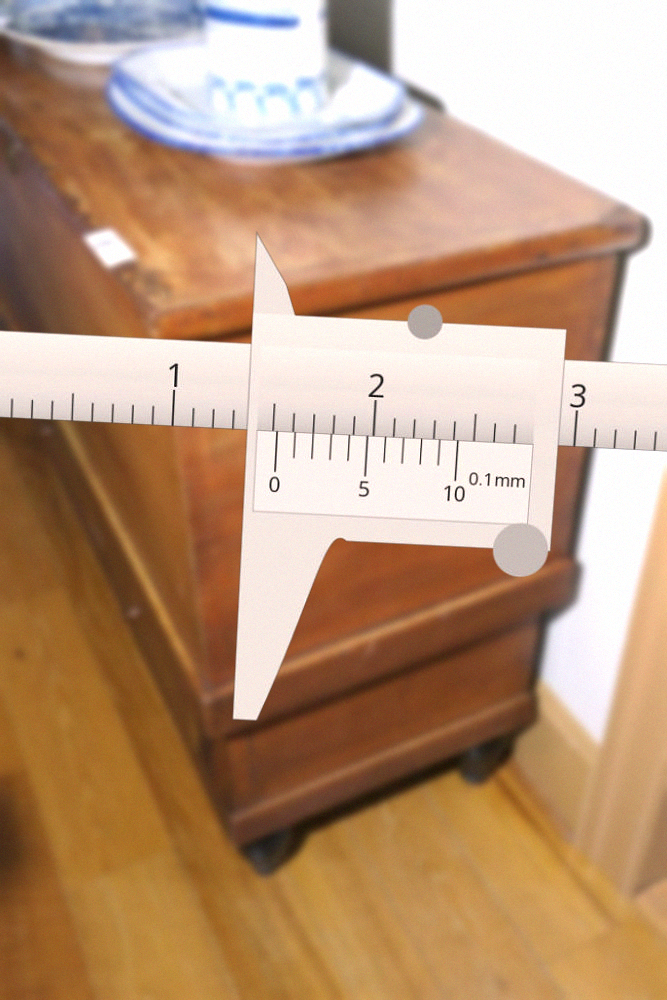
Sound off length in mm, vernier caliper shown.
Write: 15.2 mm
